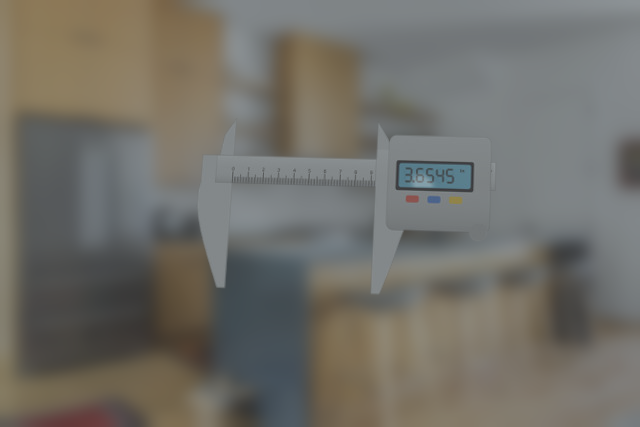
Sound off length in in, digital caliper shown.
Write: 3.6545 in
